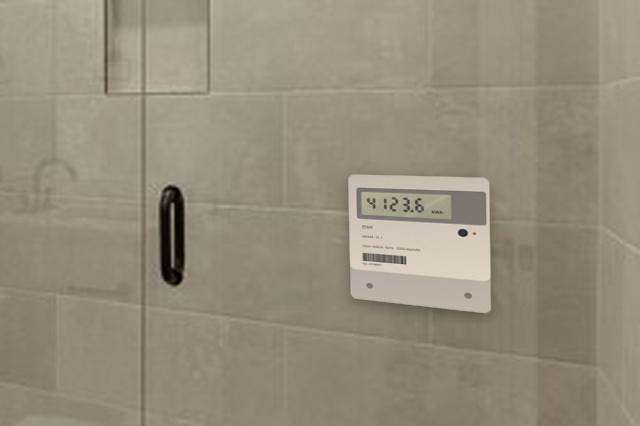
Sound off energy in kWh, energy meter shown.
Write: 4123.6 kWh
